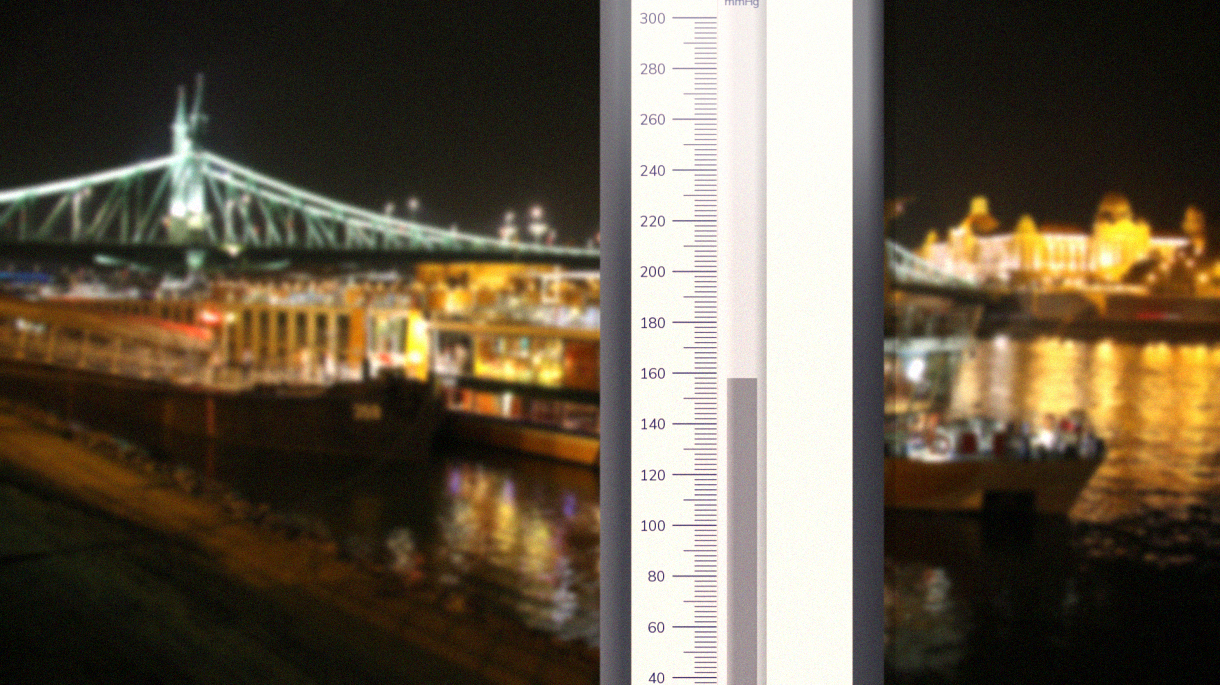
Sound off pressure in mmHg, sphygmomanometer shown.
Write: 158 mmHg
